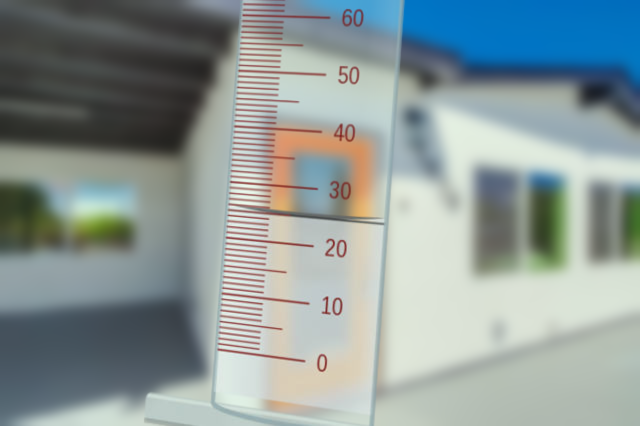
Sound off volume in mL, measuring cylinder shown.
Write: 25 mL
